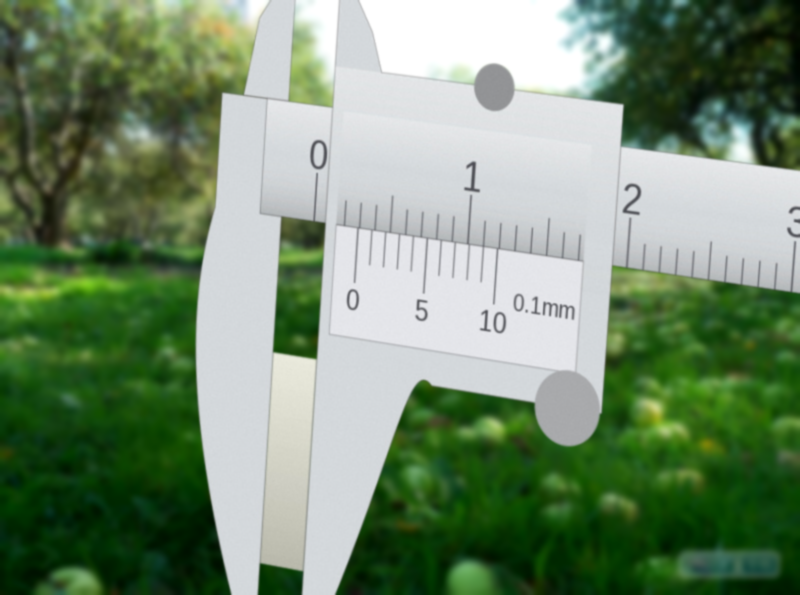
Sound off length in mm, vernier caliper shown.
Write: 2.9 mm
